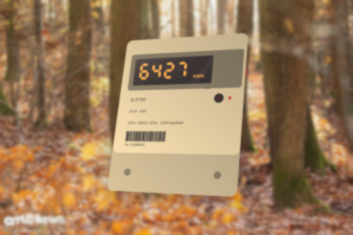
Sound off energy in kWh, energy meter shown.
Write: 6427 kWh
